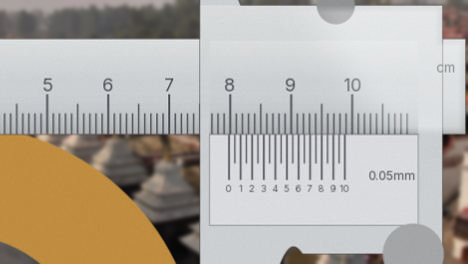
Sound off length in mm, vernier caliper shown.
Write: 79.8 mm
